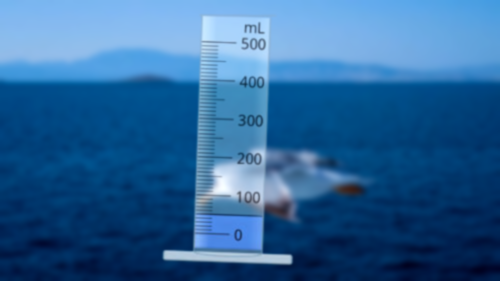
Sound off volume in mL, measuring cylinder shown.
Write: 50 mL
